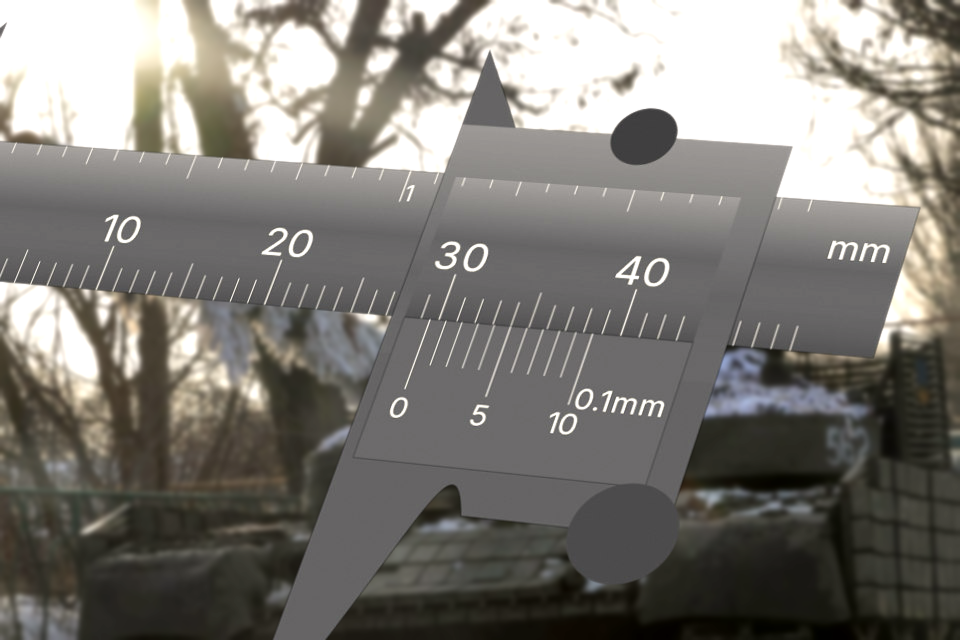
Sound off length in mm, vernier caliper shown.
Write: 29.5 mm
